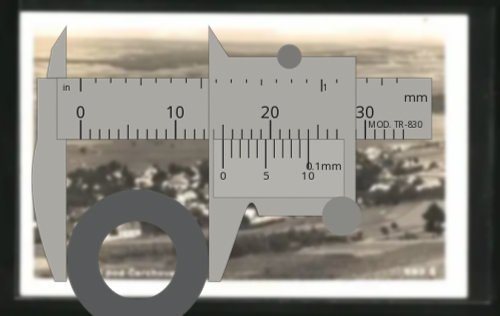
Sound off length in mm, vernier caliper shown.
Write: 15.0 mm
